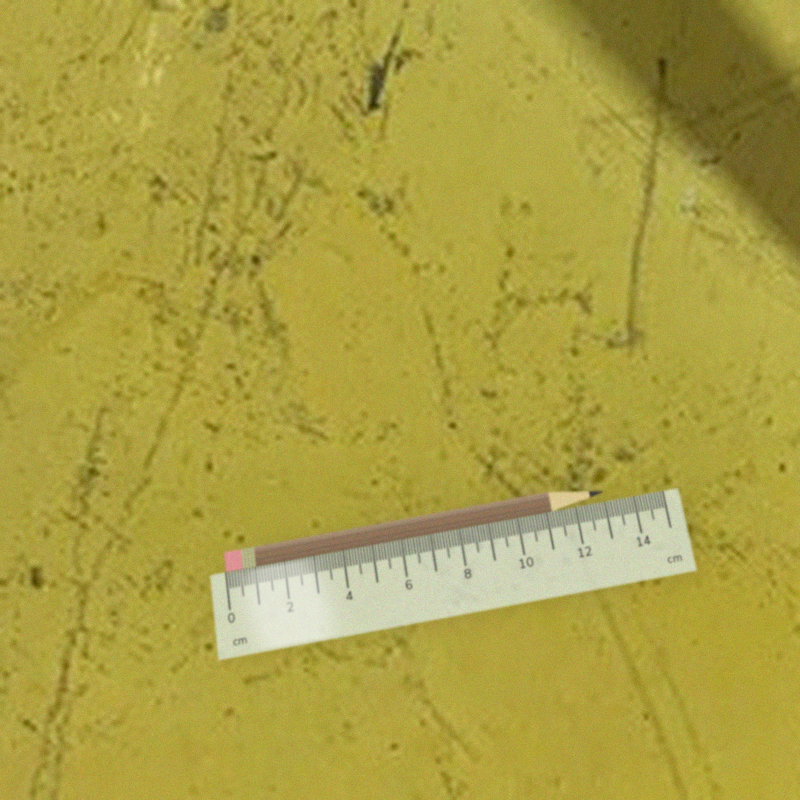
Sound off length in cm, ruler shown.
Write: 13 cm
